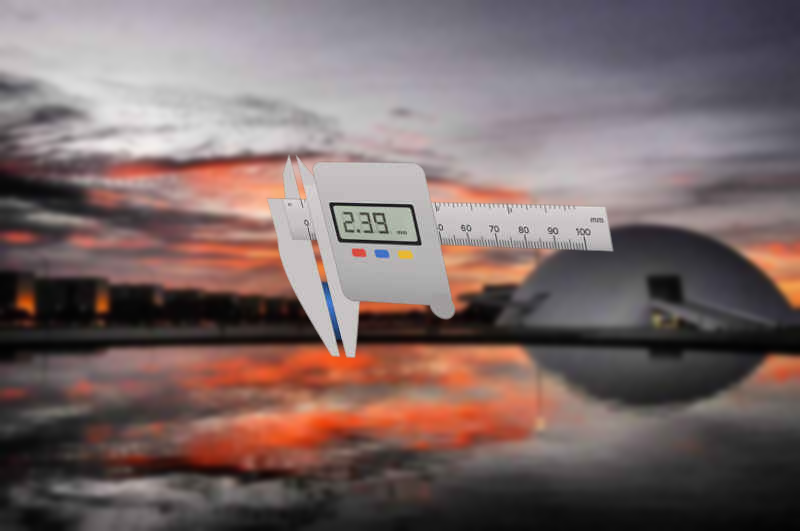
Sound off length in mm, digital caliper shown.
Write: 2.39 mm
